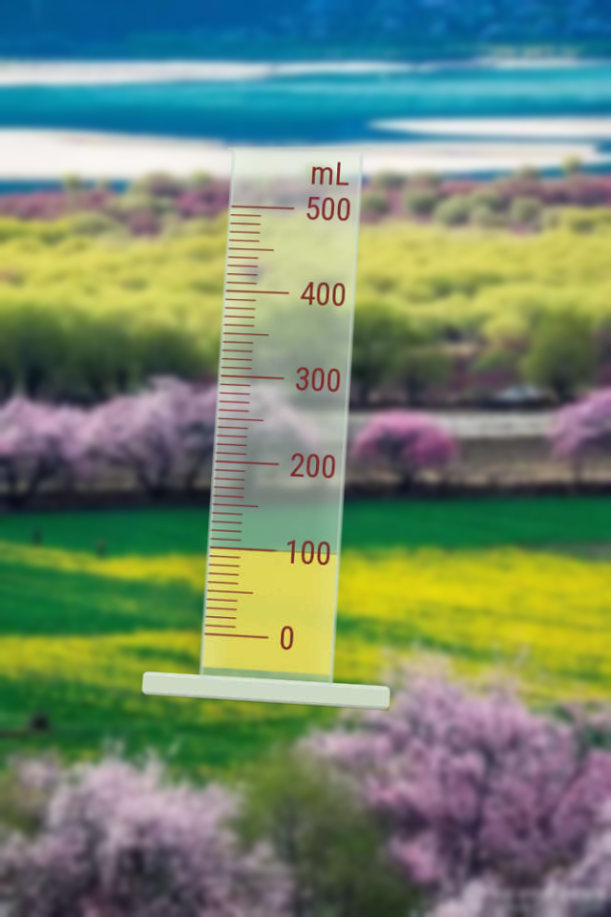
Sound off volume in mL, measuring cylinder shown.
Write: 100 mL
